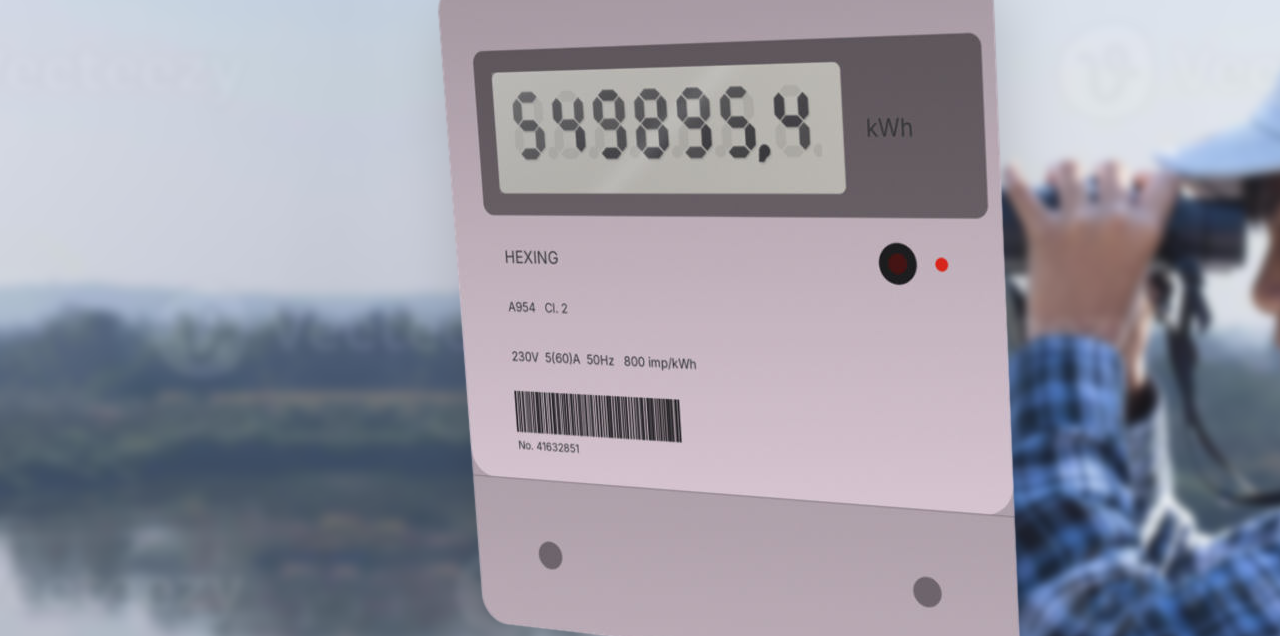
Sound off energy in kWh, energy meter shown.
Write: 549895.4 kWh
